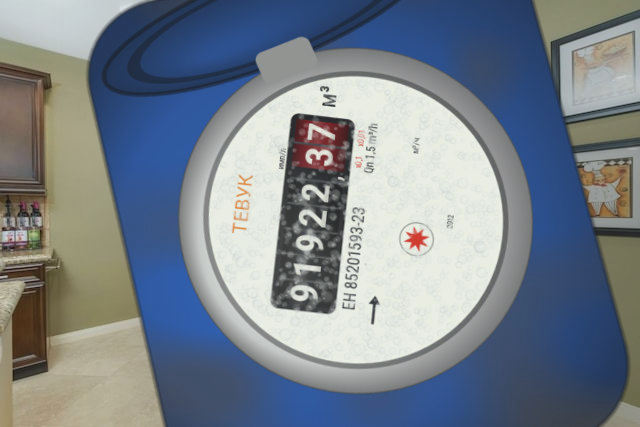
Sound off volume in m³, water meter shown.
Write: 91922.37 m³
